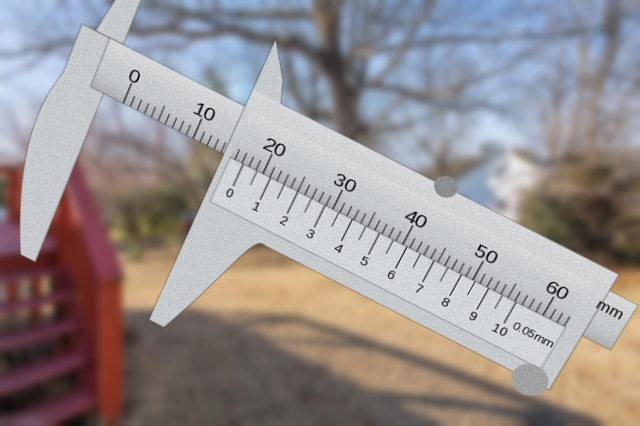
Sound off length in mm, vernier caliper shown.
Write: 17.2 mm
